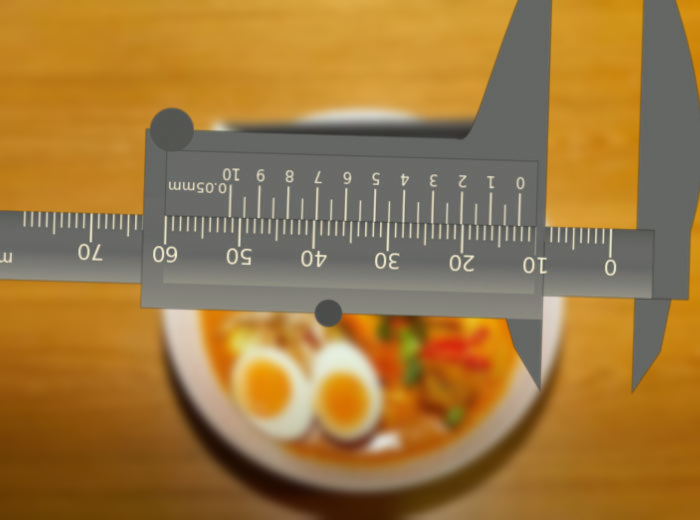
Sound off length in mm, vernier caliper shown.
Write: 12.4 mm
